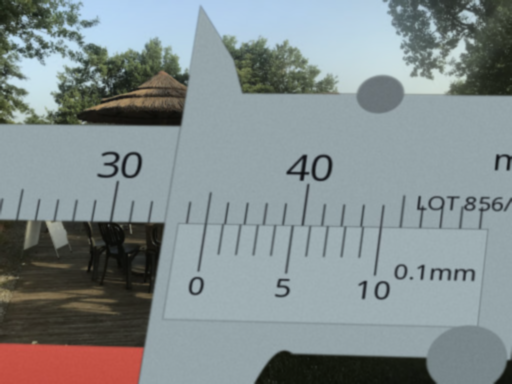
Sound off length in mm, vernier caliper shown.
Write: 35.0 mm
